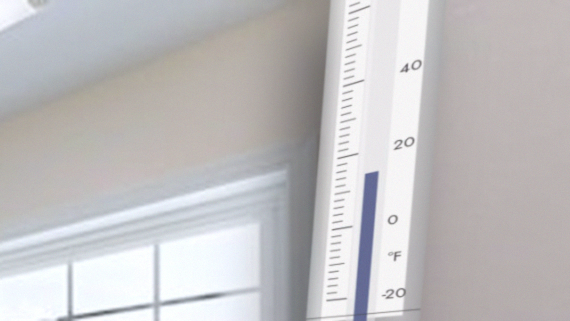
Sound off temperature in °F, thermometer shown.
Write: 14 °F
